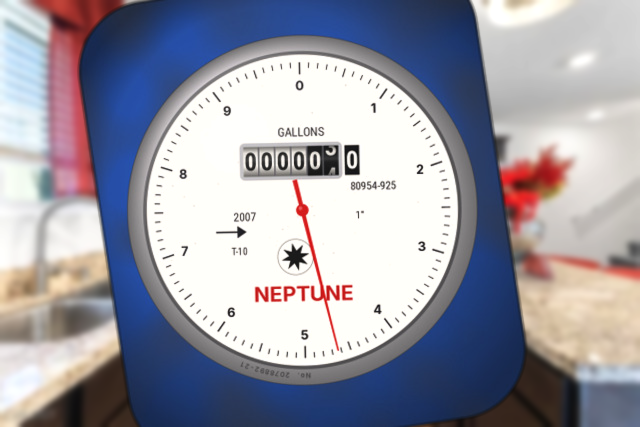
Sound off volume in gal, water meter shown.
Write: 34.6 gal
